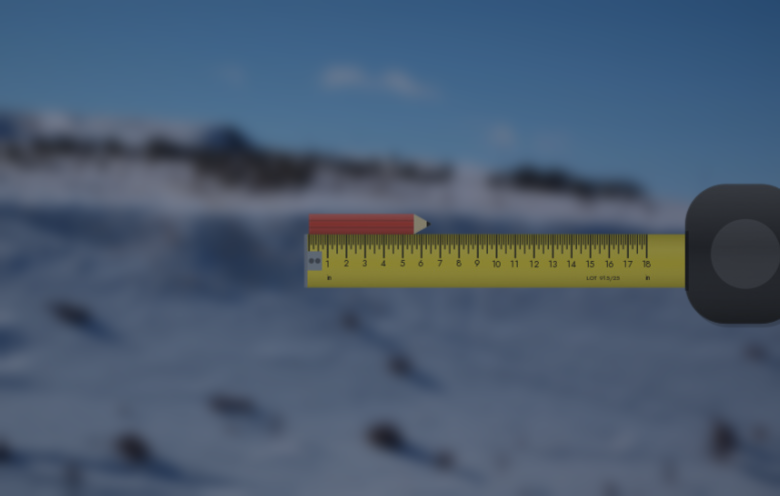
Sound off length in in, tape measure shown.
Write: 6.5 in
